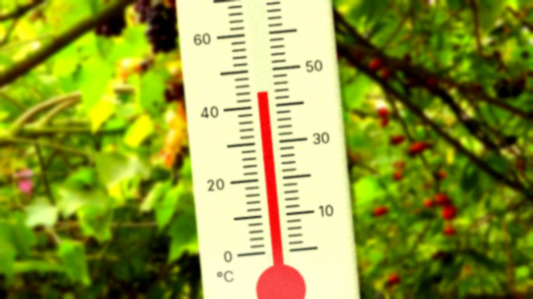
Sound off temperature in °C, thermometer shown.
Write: 44 °C
